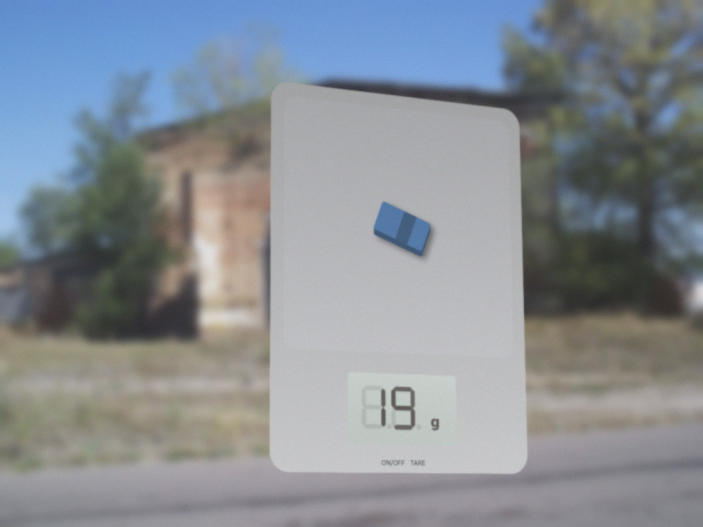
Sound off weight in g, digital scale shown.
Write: 19 g
